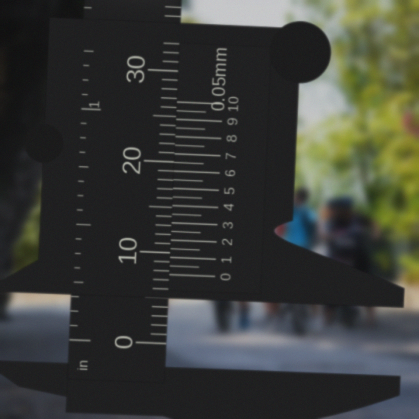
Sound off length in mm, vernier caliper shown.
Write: 7.6 mm
